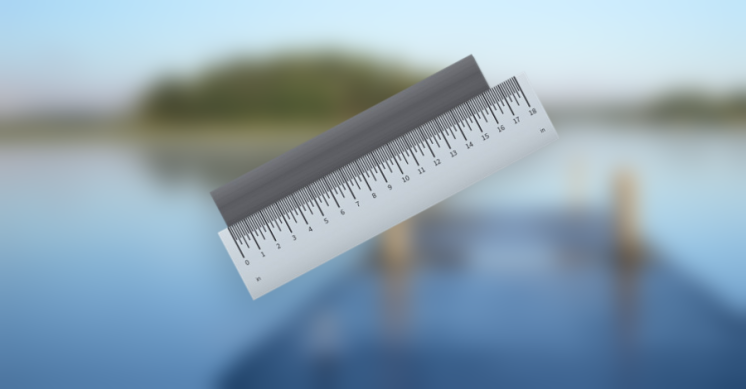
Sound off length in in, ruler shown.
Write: 16.5 in
